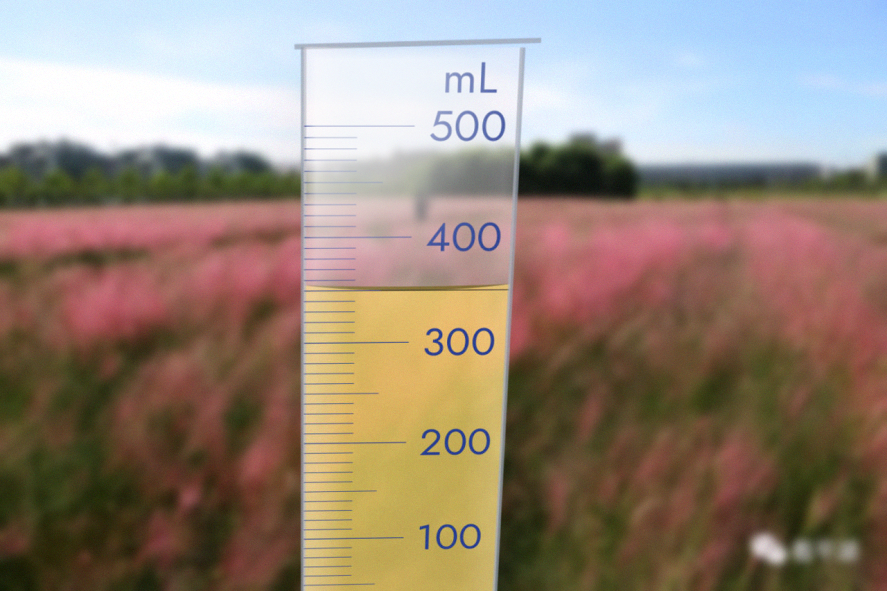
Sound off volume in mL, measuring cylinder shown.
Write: 350 mL
